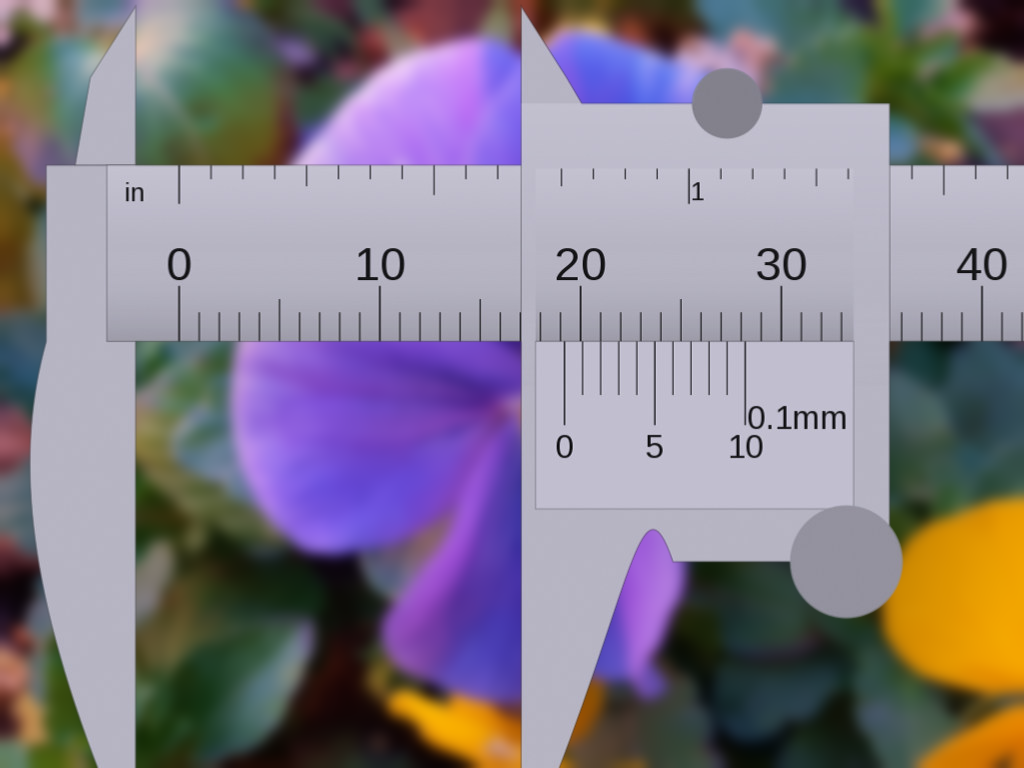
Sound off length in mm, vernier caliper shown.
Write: 19.2 mm
